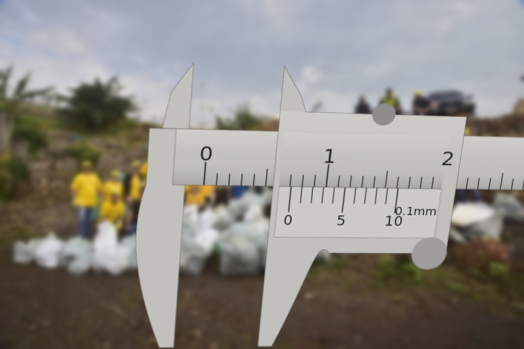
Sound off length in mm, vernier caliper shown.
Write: 7.1 mm
